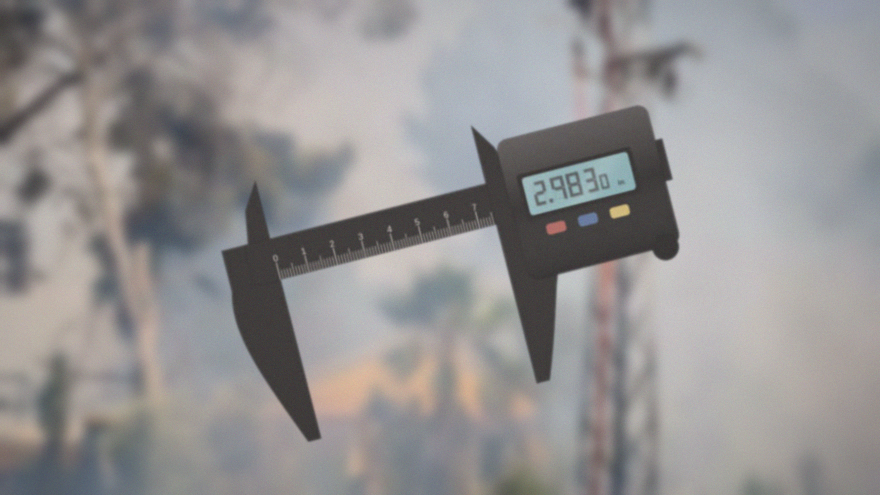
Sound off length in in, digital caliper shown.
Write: 2.9830 in
